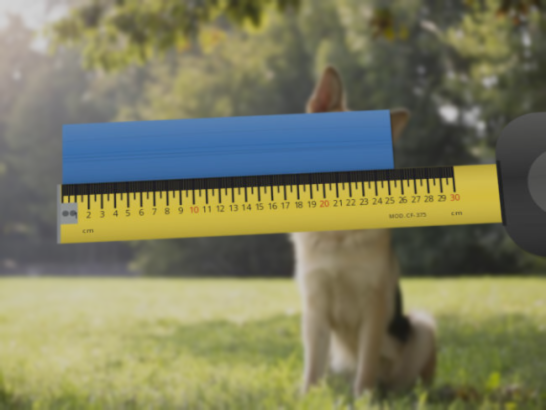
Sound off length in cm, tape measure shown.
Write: 25.5 cm
